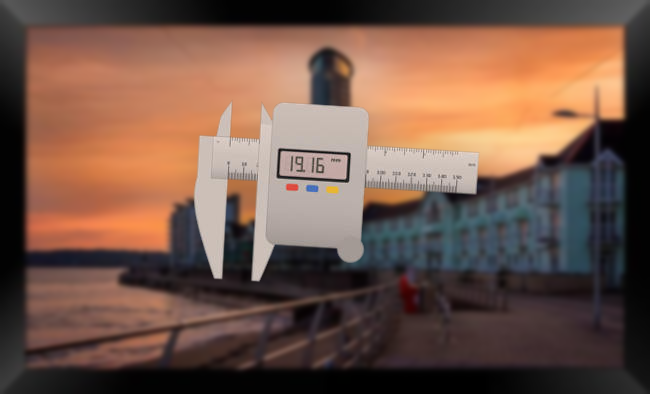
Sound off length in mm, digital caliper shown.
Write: 19.16 mm
